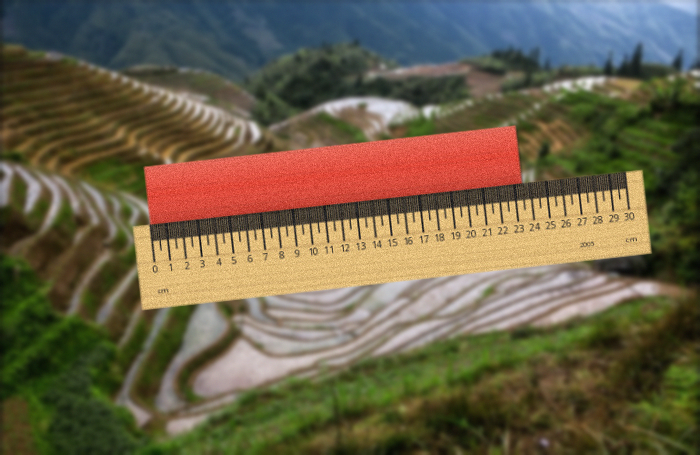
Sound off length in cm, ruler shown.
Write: 23.5 cm
